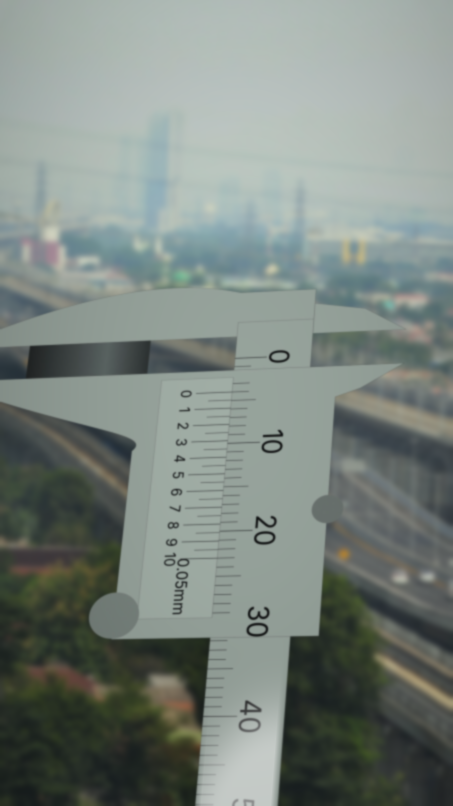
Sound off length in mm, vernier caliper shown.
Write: 4.0 mm
